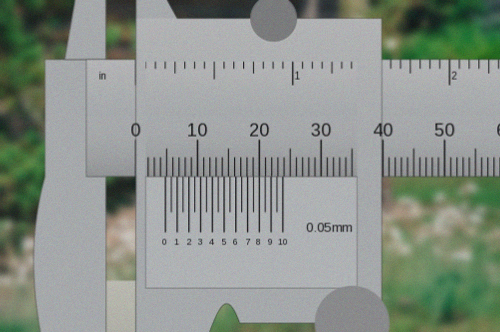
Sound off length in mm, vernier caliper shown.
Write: 4.8 mm
